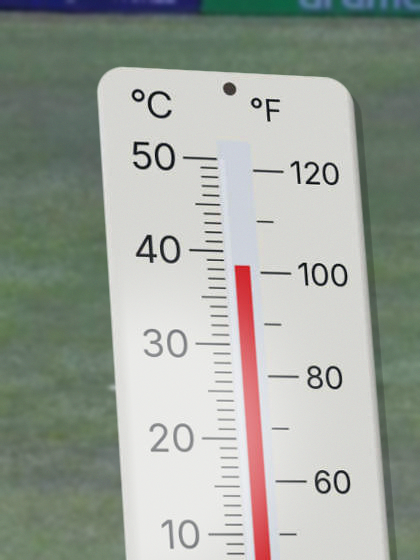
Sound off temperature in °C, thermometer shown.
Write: 38.5 °C
